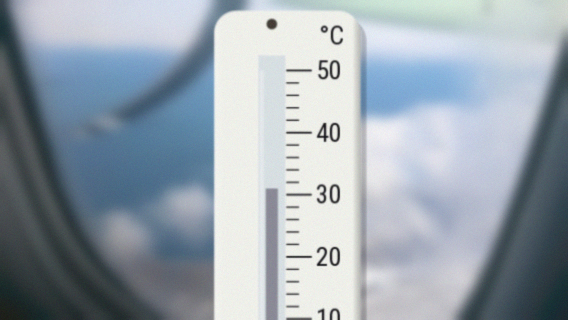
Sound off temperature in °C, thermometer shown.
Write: 31 °C
